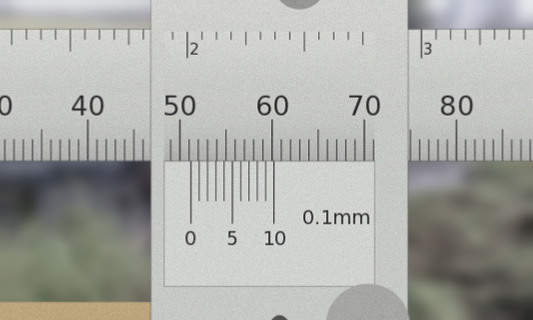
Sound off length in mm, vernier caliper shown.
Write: 51.2 mm
